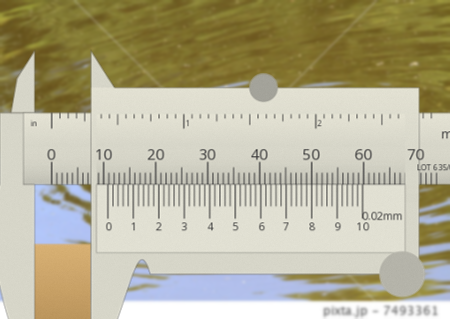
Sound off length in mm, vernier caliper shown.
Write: 10.8 mm
